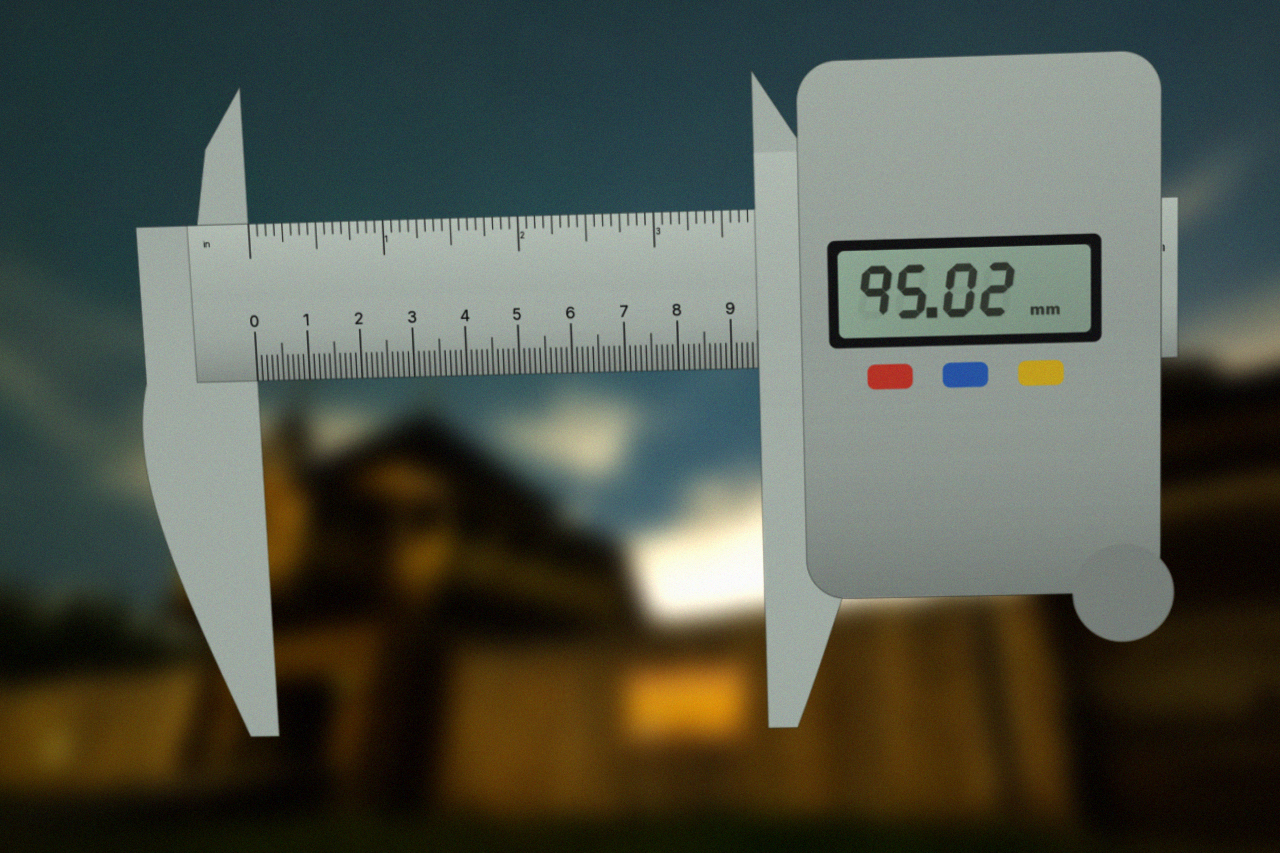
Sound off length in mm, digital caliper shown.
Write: 95.02 mm
